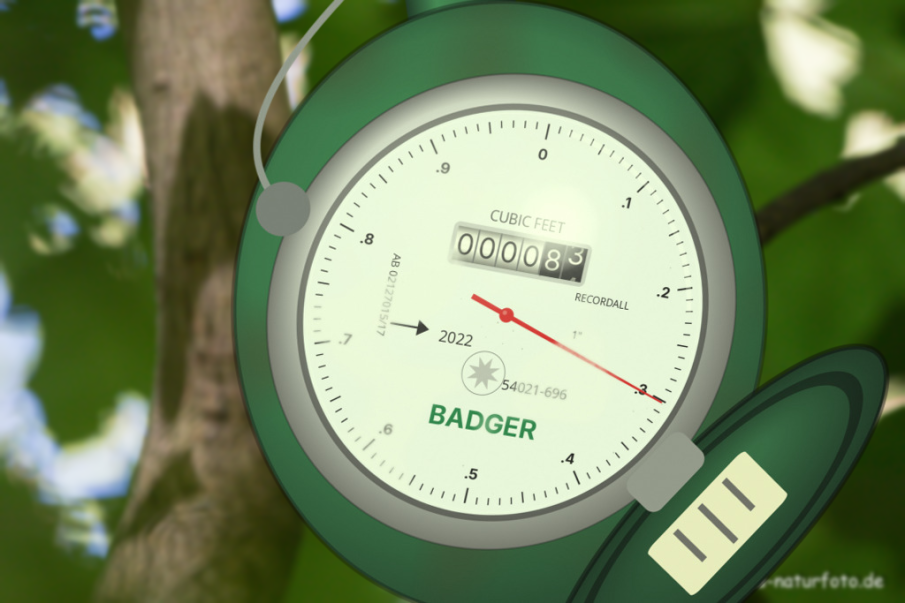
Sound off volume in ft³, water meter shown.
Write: 83.30 ft³
